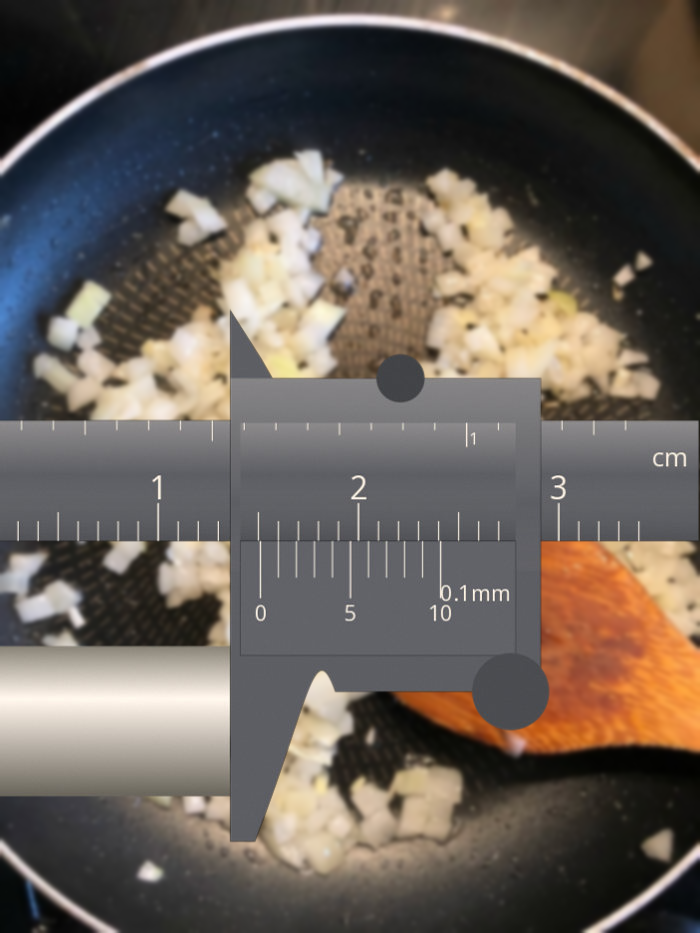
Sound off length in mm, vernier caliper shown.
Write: 15.1 mm
